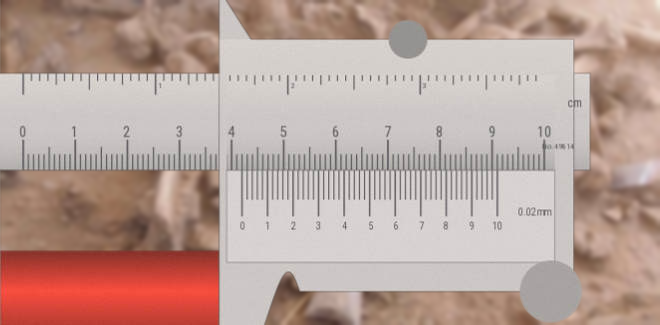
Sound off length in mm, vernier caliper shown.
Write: 42.0 mm
